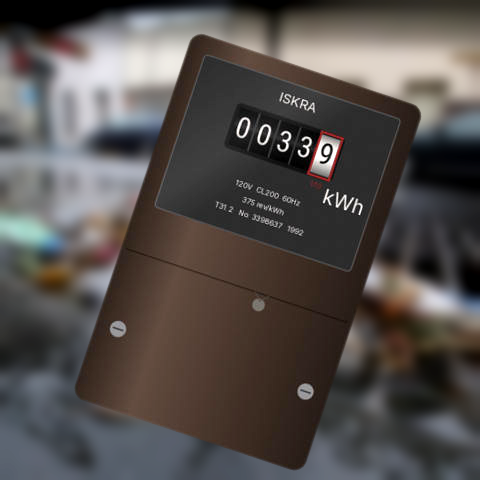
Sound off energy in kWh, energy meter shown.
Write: 33.9 kWh
